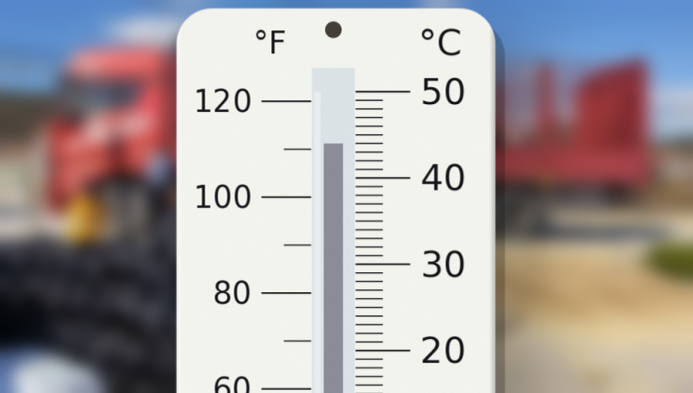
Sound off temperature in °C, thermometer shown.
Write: 44 °C
